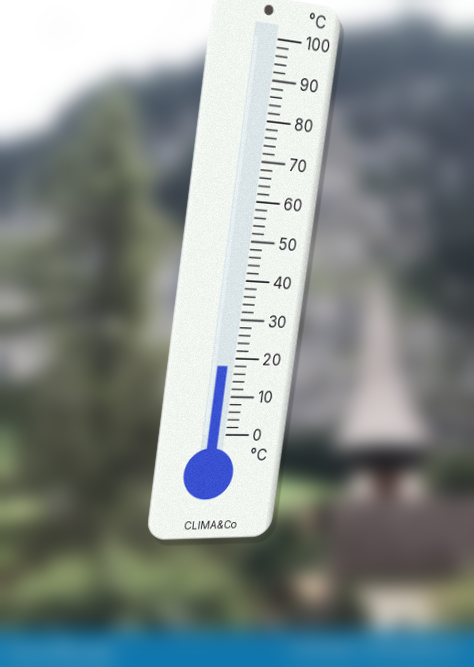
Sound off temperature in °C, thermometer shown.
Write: 18 °C
